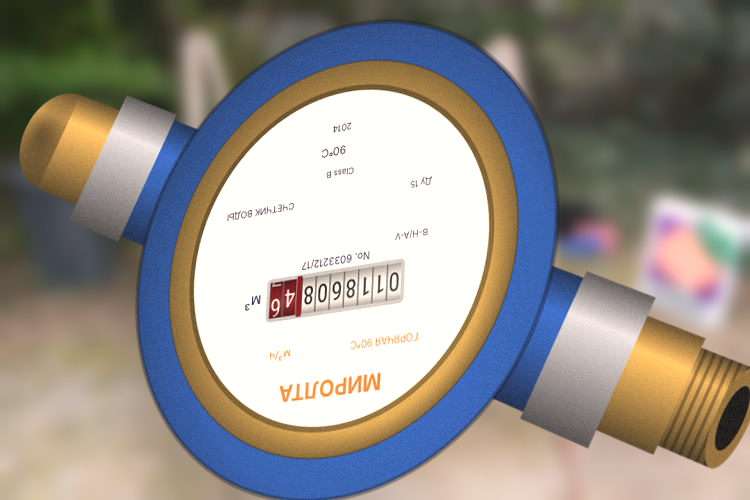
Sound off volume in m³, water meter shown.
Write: 118608.46 m³
